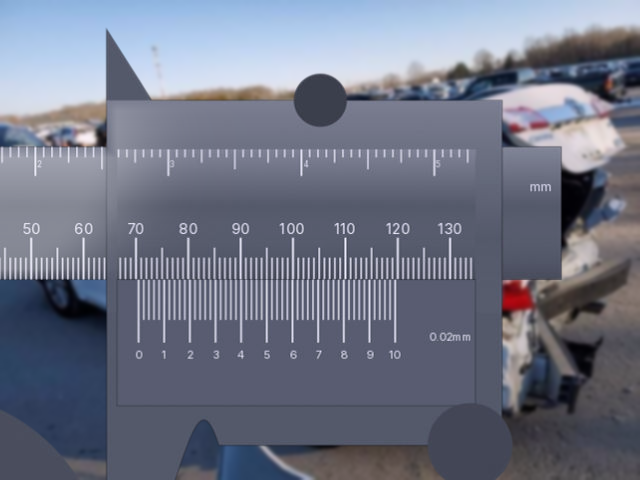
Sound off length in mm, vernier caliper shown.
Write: 70.5 mm
